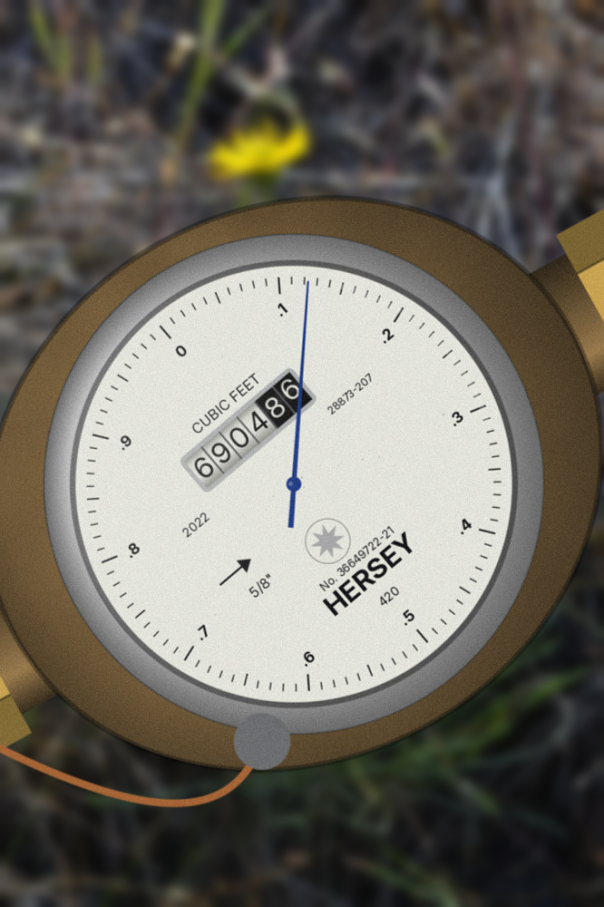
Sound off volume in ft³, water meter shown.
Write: 690486.12 ft³
